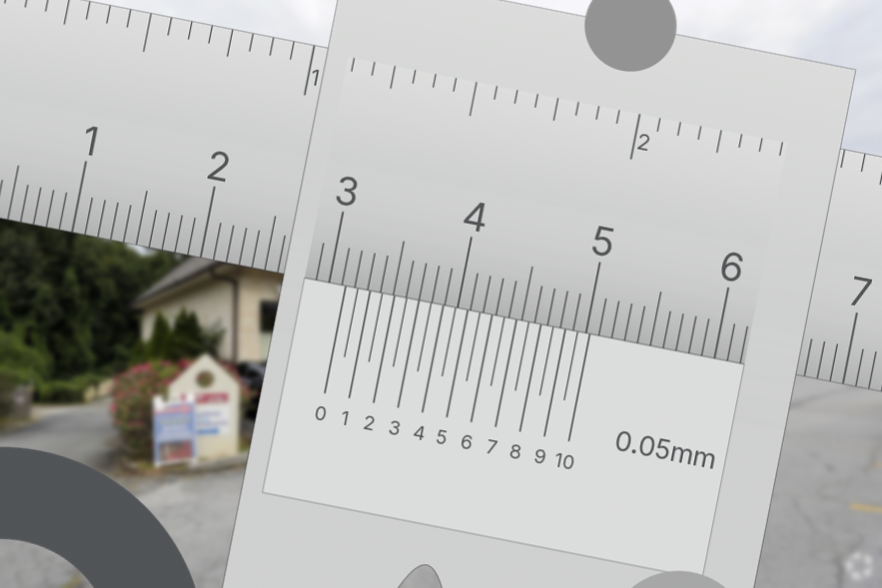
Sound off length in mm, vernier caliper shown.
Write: 31.3 mm
